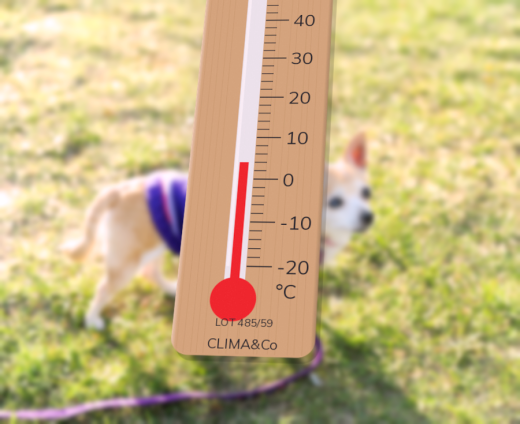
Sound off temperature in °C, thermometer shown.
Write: 4 °C
